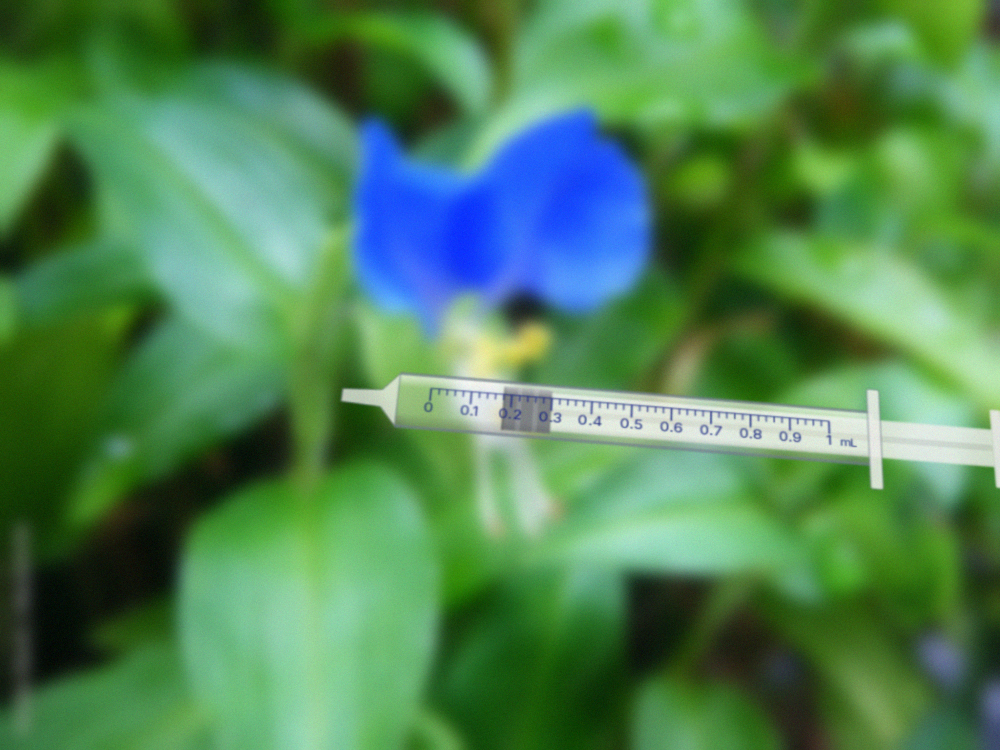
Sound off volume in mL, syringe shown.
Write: 0.18 mL
